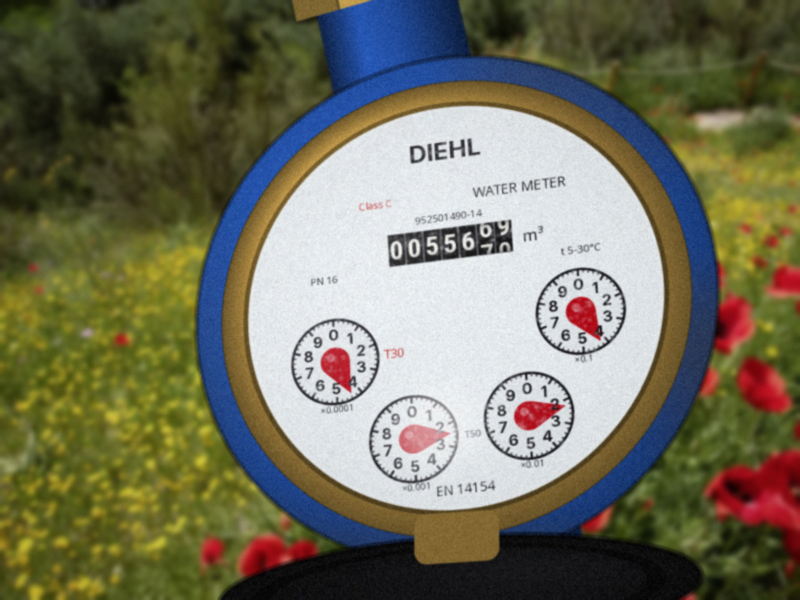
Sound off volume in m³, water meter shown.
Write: 55669.4224 m³
